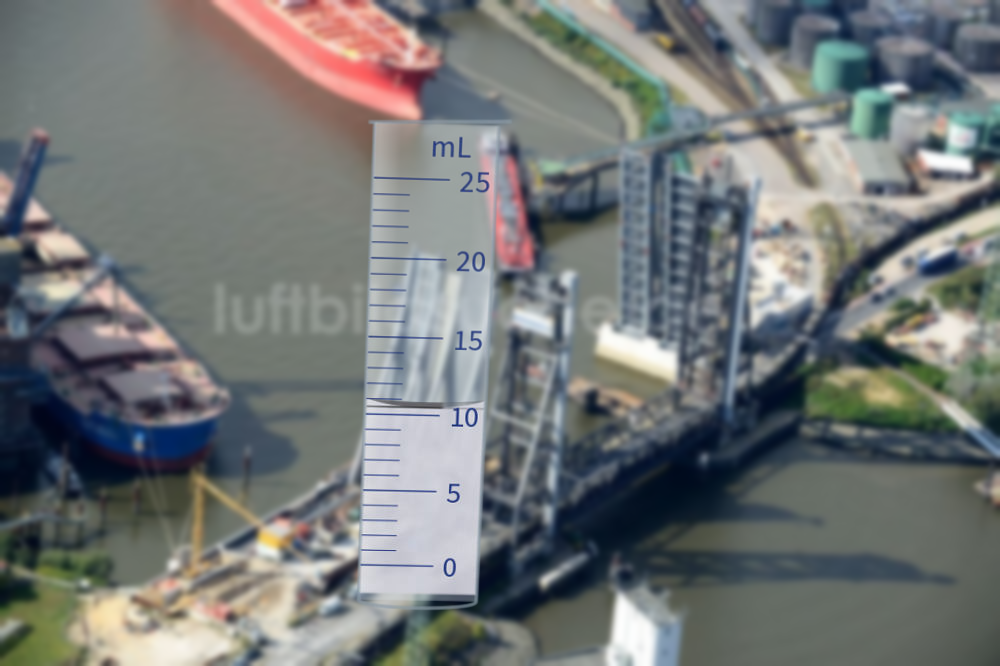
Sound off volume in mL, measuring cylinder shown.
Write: 10.5 mL
